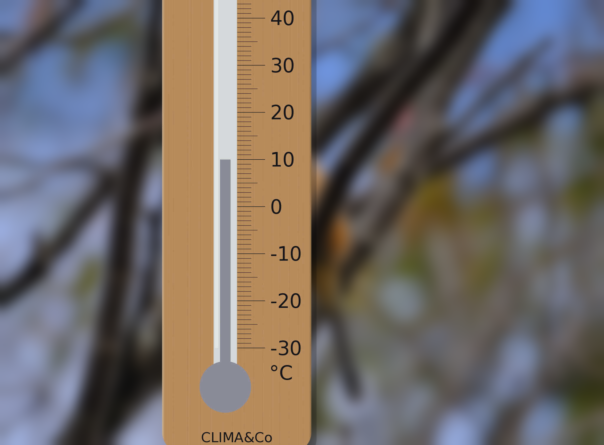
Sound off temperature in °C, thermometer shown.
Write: 10 °C
